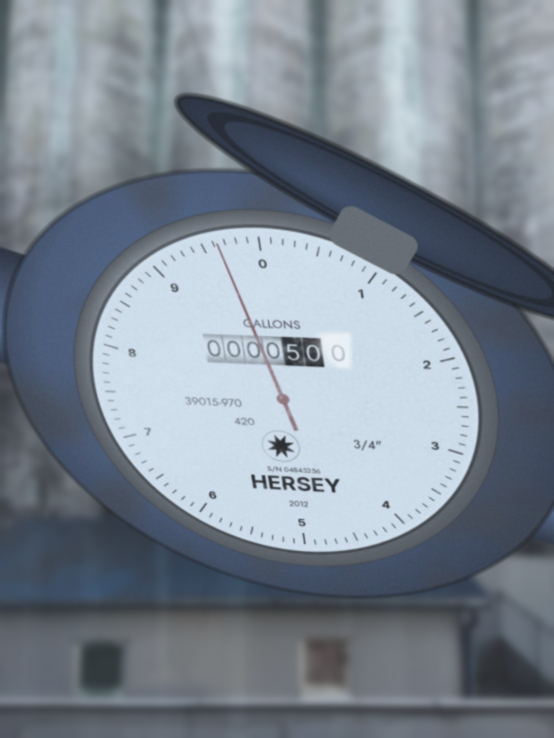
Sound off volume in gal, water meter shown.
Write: 499.6 gal
